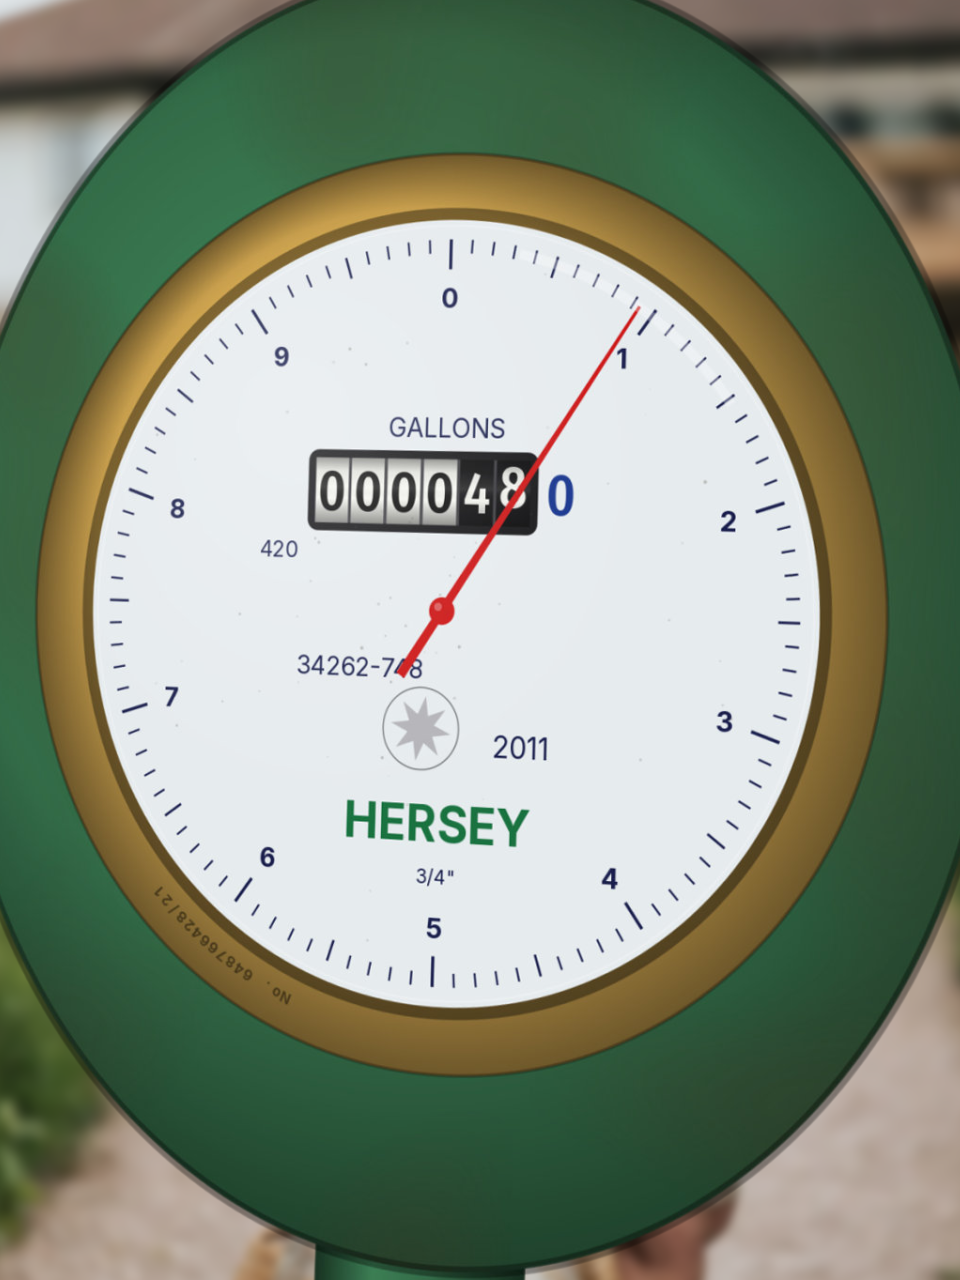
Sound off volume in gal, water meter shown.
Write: 480.9 gal
